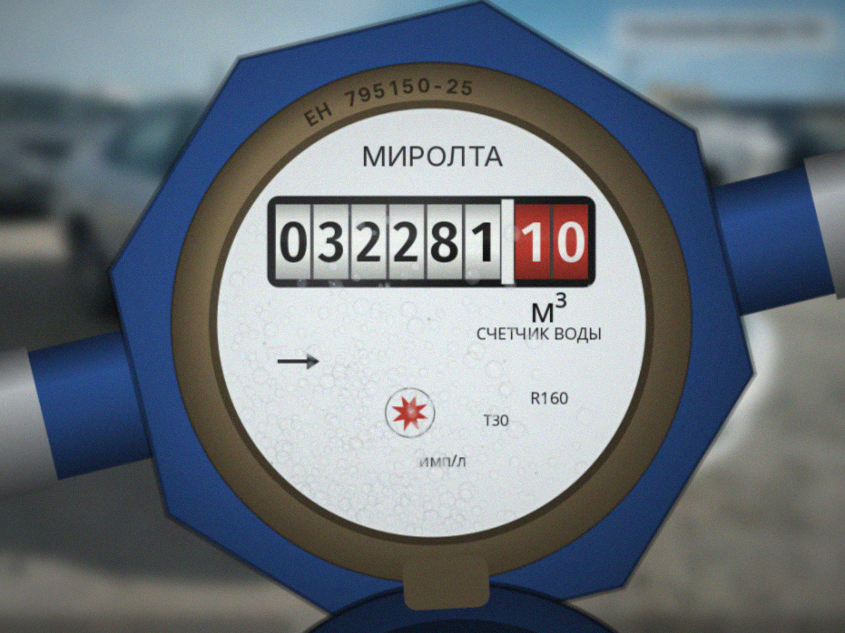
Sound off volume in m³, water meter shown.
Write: 32281.10 m³
